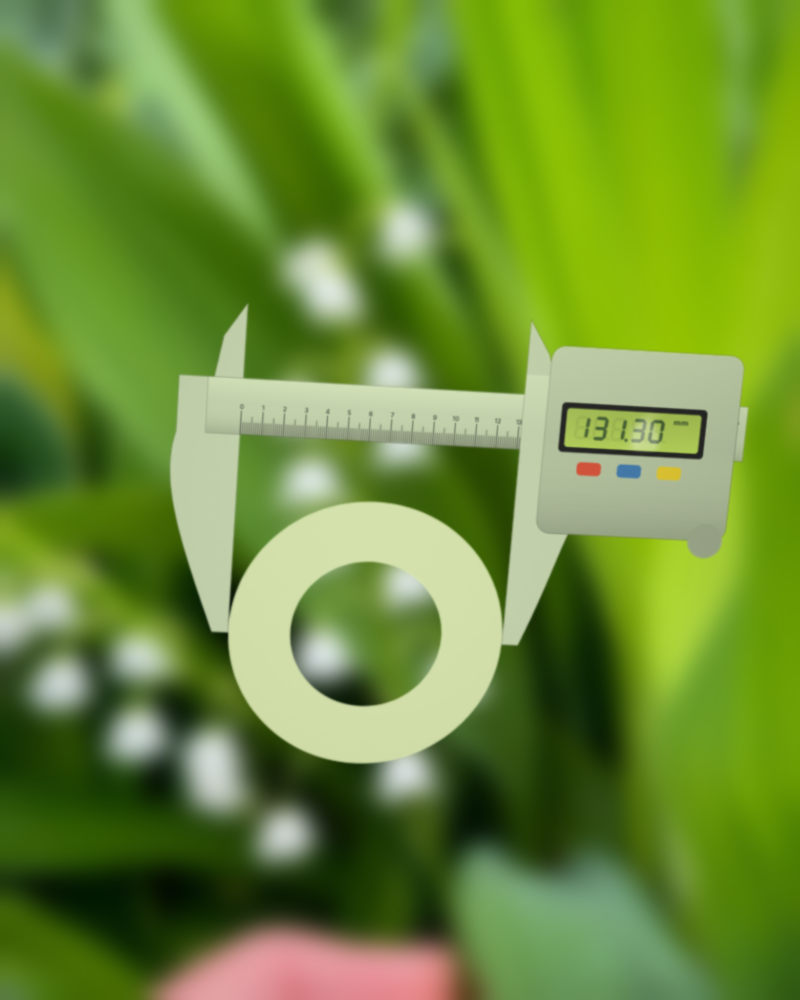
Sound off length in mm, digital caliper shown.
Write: 131.30 mm
